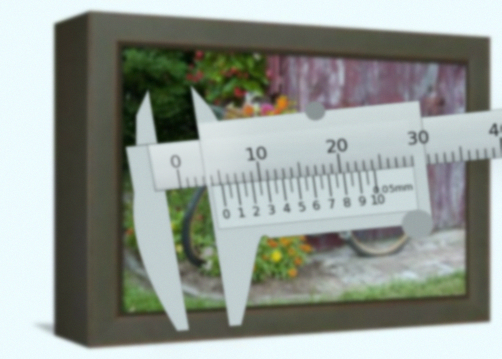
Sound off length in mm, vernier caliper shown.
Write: 5.2 mm
